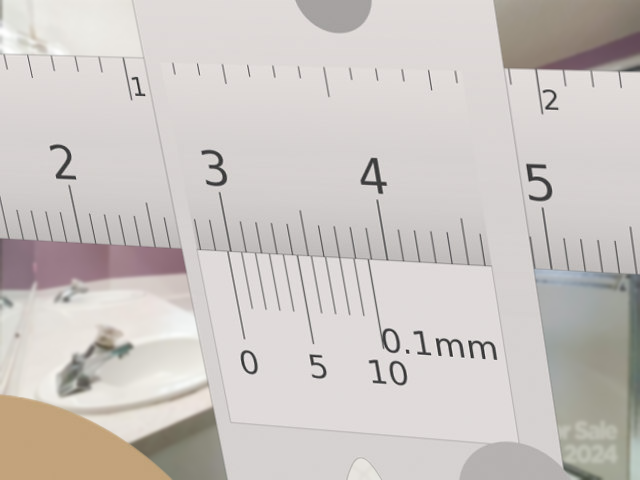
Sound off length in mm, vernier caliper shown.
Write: 29.8 mm
